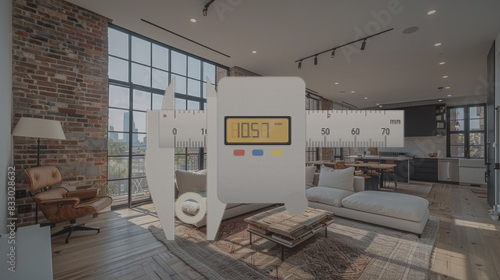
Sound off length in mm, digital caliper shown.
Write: 10.57 mm
